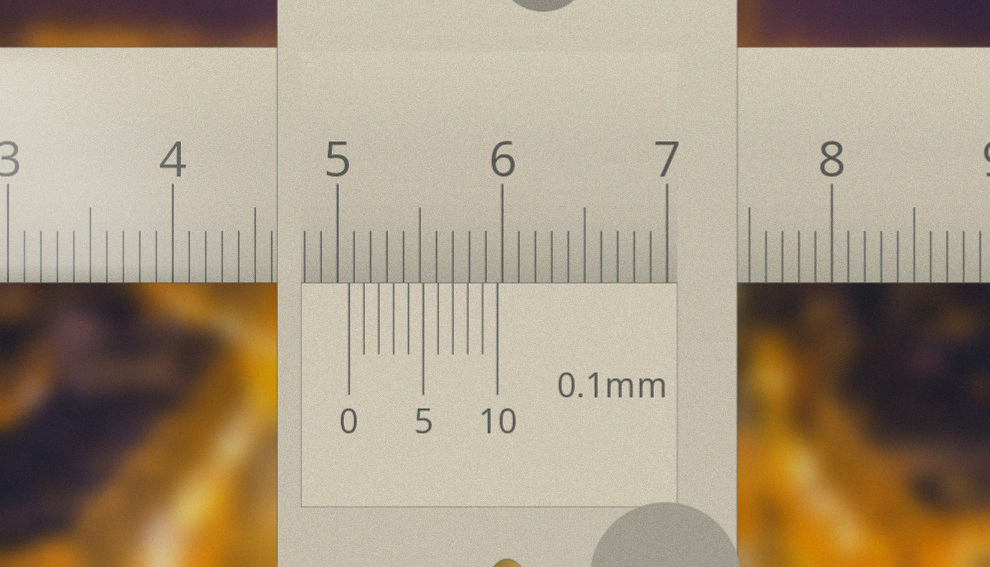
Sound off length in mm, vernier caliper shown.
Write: 50.7 mm
